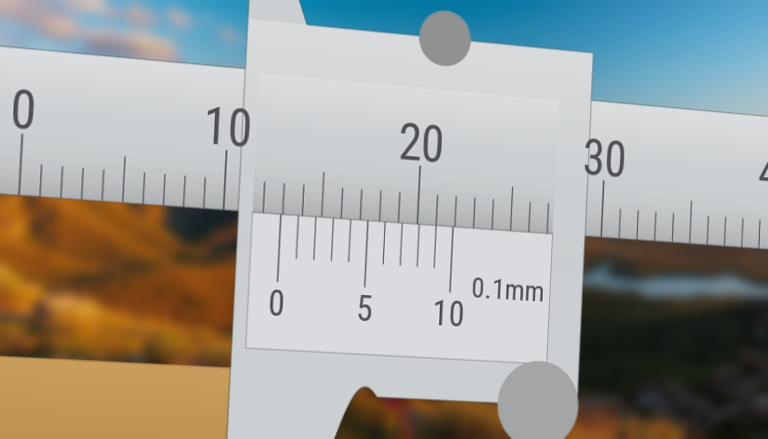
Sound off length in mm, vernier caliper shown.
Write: 12.9 mm
